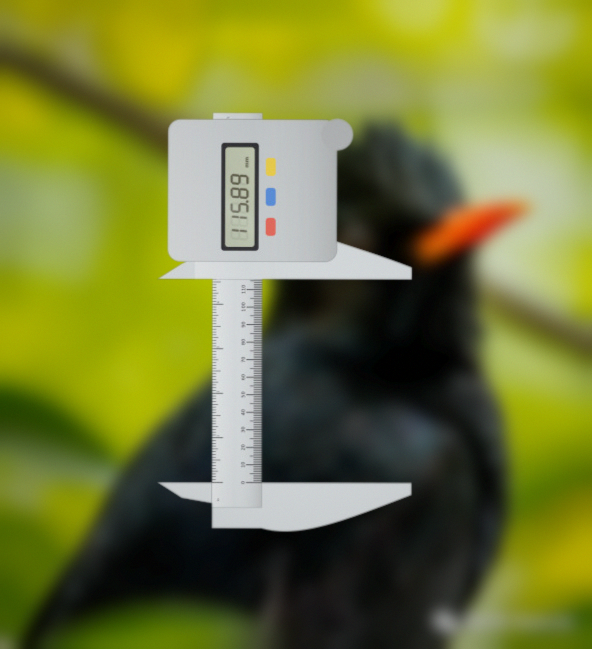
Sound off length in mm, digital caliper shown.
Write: 115.89 mm
